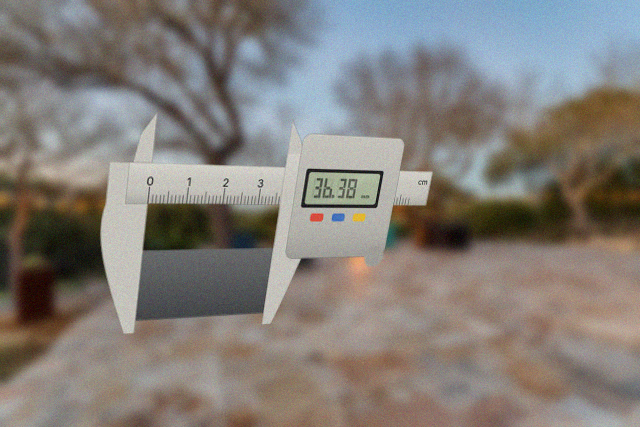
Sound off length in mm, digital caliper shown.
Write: 36.38 mm
